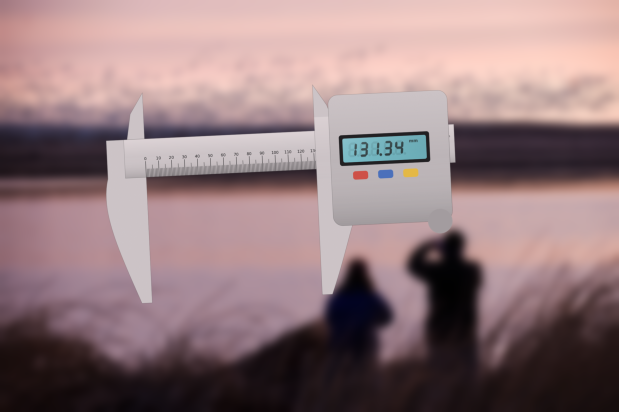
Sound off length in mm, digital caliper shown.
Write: 131.34 mm
